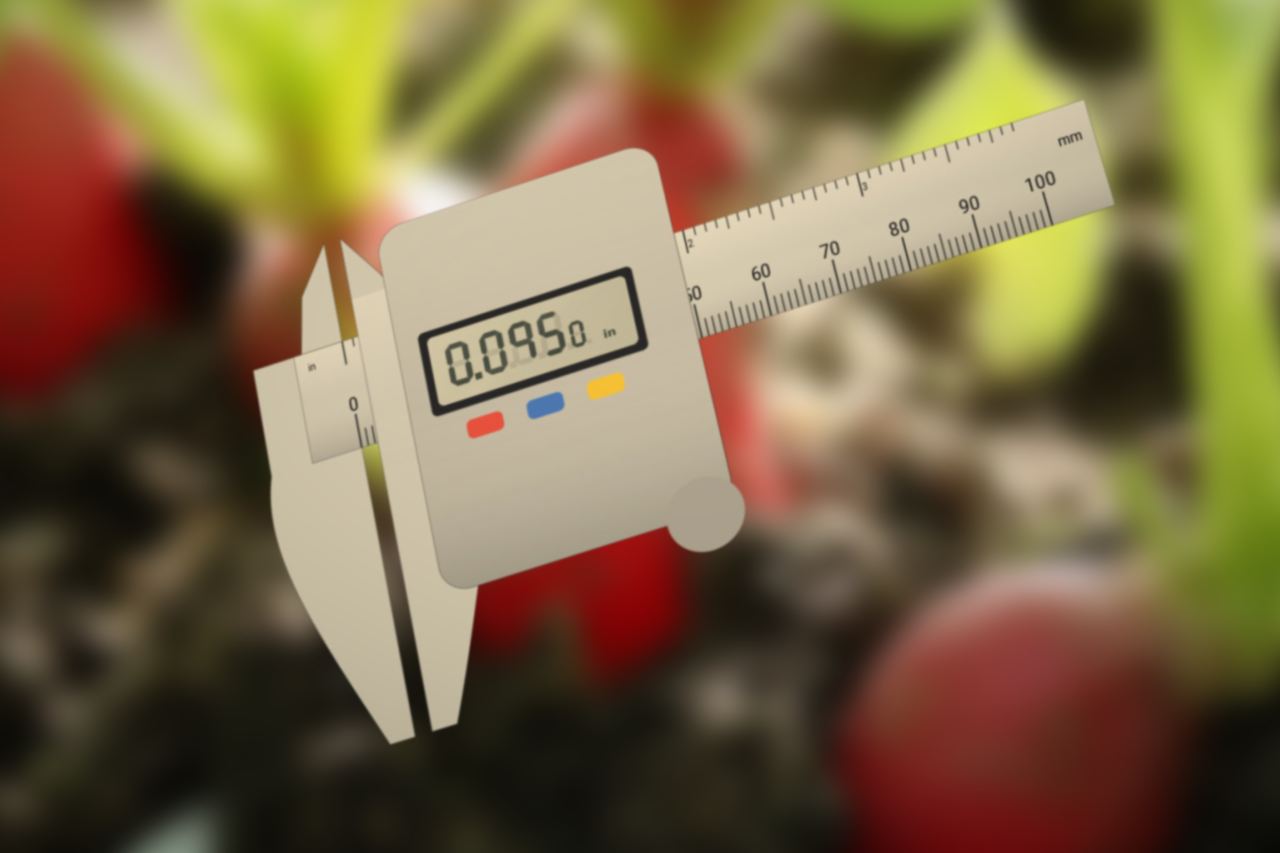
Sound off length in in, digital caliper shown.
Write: 0.0950 in
